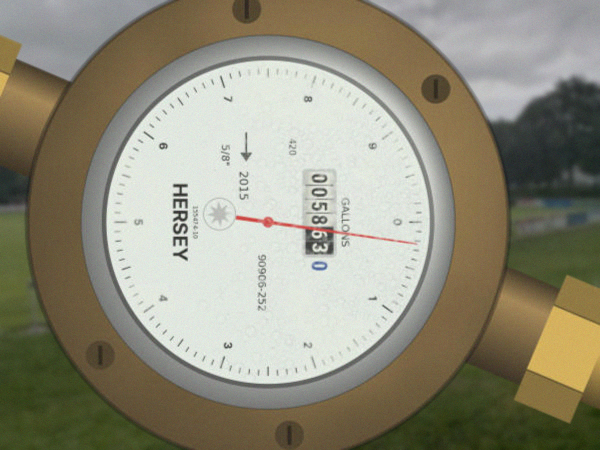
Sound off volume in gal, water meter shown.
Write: 58630.2 gal
